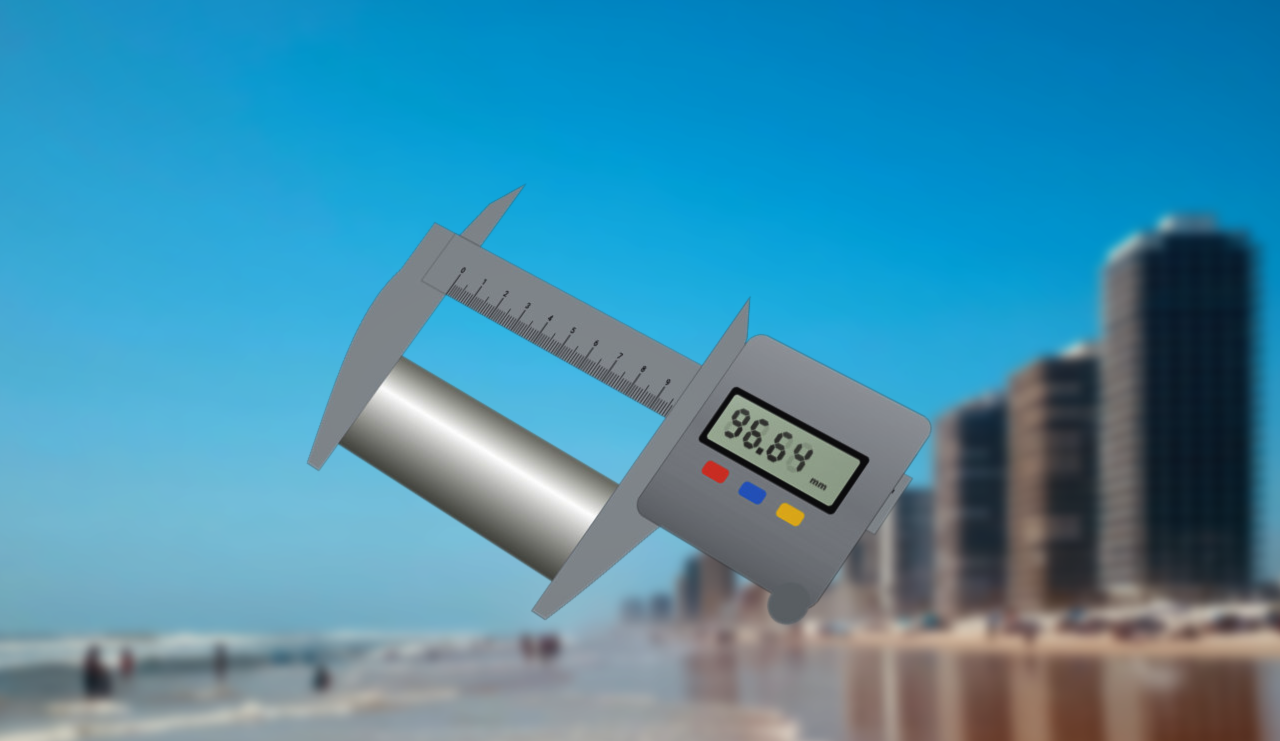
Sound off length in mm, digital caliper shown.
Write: 96.64 mm
